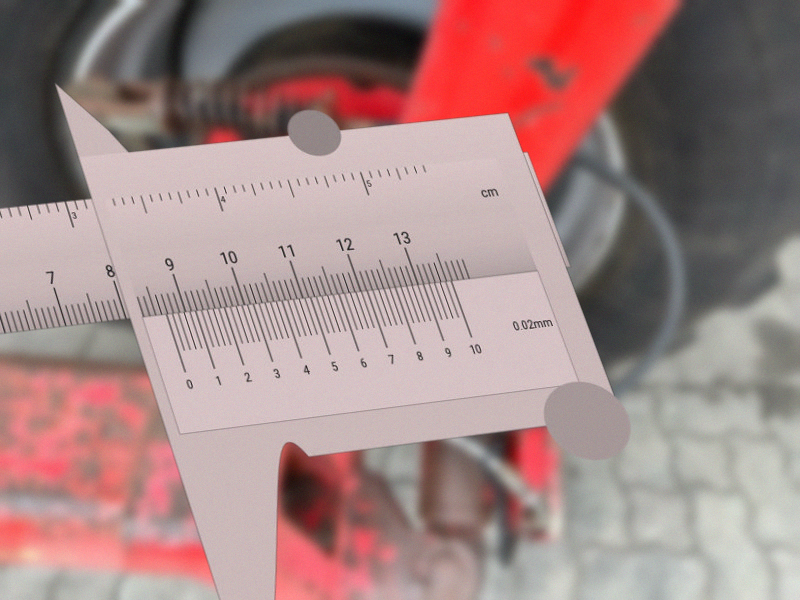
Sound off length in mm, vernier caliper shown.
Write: 86.8 mm
